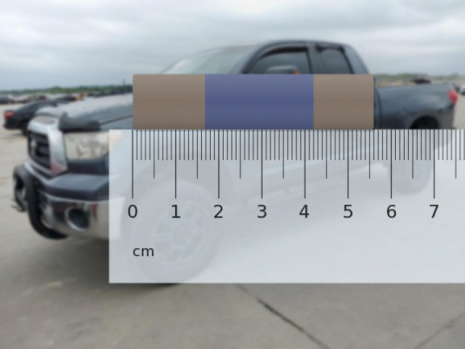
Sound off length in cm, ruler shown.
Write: 5.6 cm
